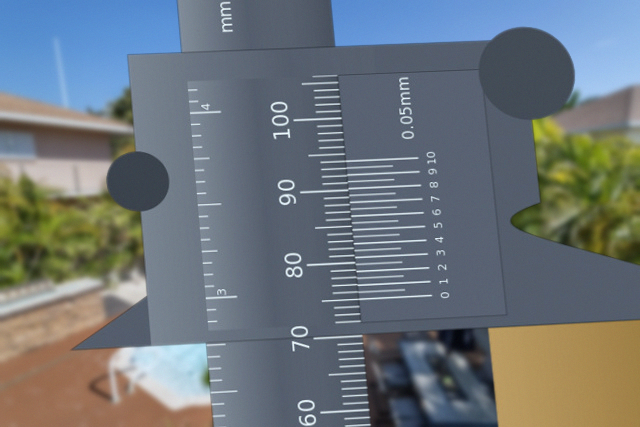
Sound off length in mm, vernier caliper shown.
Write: 75.0 mm
